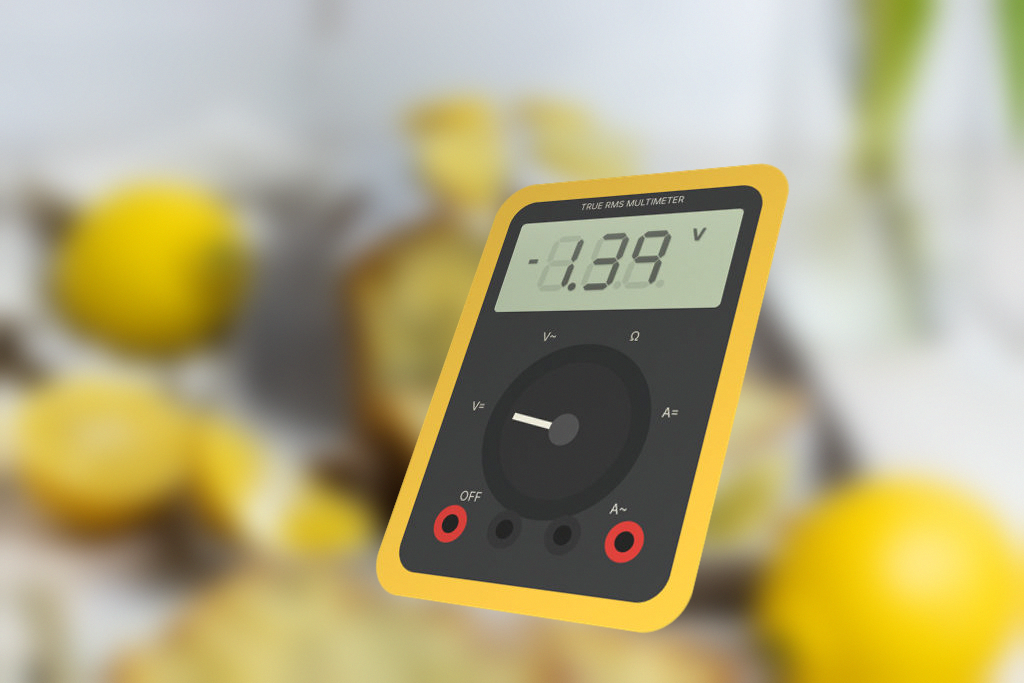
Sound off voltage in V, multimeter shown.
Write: -1.39 V
